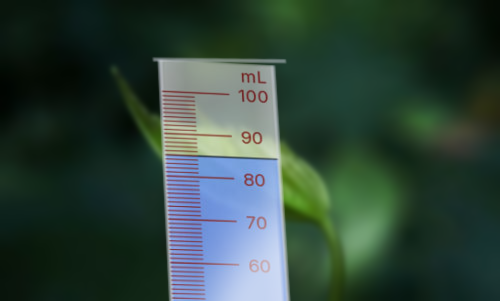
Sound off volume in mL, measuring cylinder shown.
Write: 85 mL
